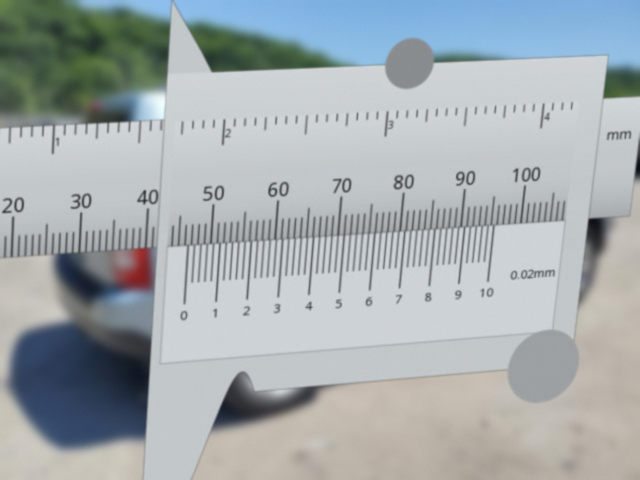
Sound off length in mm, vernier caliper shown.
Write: 46.5 mm
